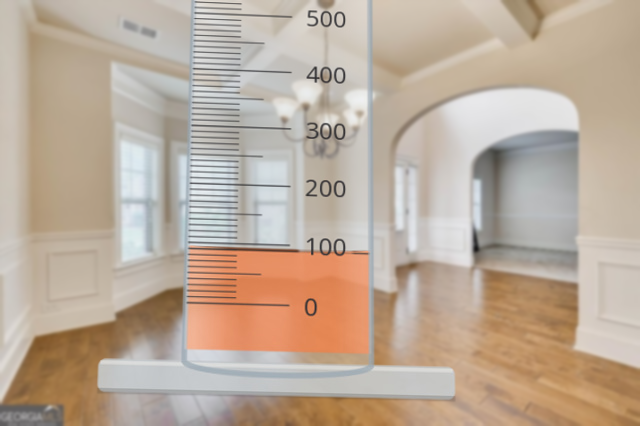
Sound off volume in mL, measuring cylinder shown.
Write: 90 mL
